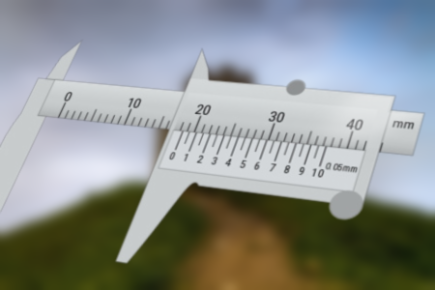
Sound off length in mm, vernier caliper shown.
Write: 18.4 mm
